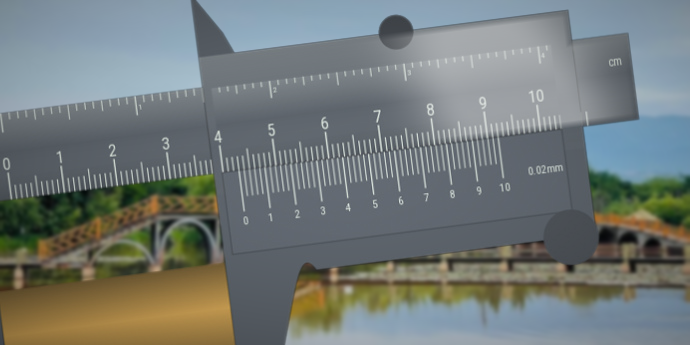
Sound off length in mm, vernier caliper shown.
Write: 43.0 mm
